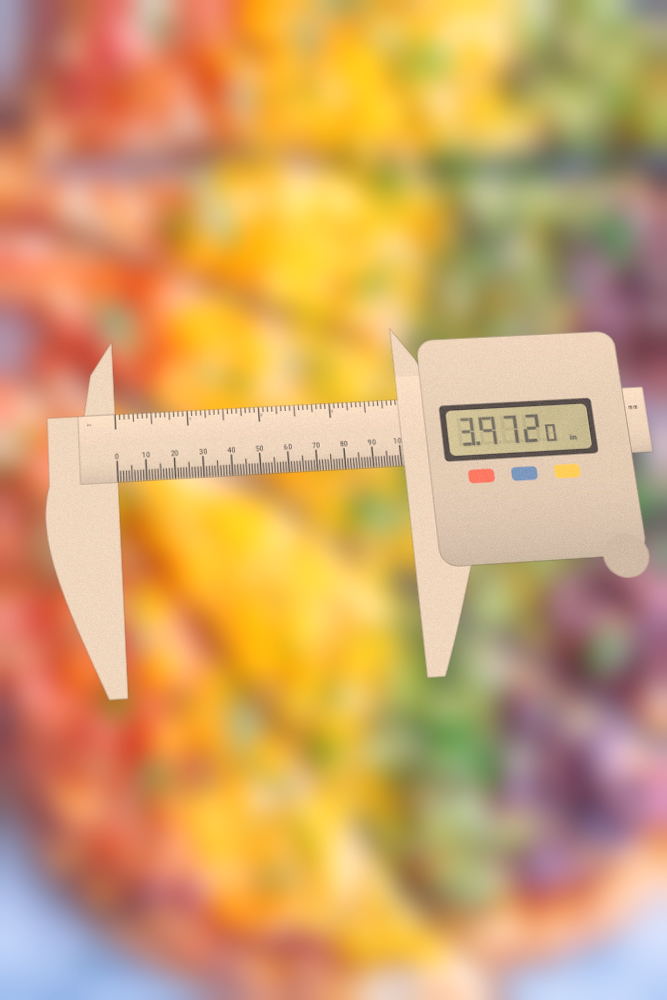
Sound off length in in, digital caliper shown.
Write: 3.9720 in
